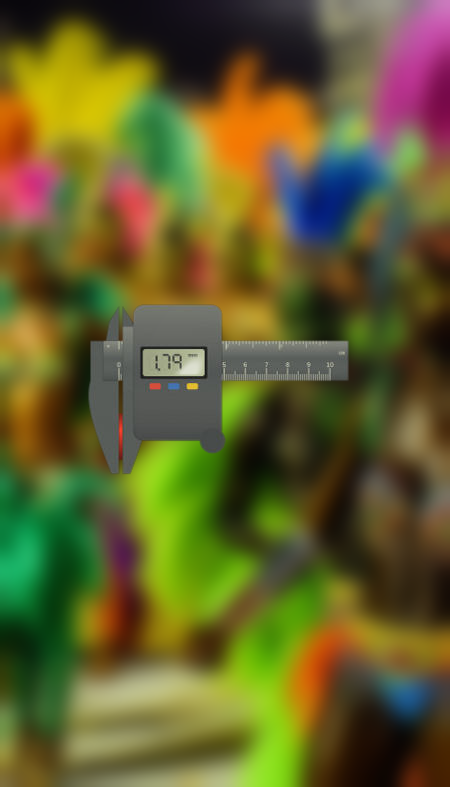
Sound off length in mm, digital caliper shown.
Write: 1.79 mm
